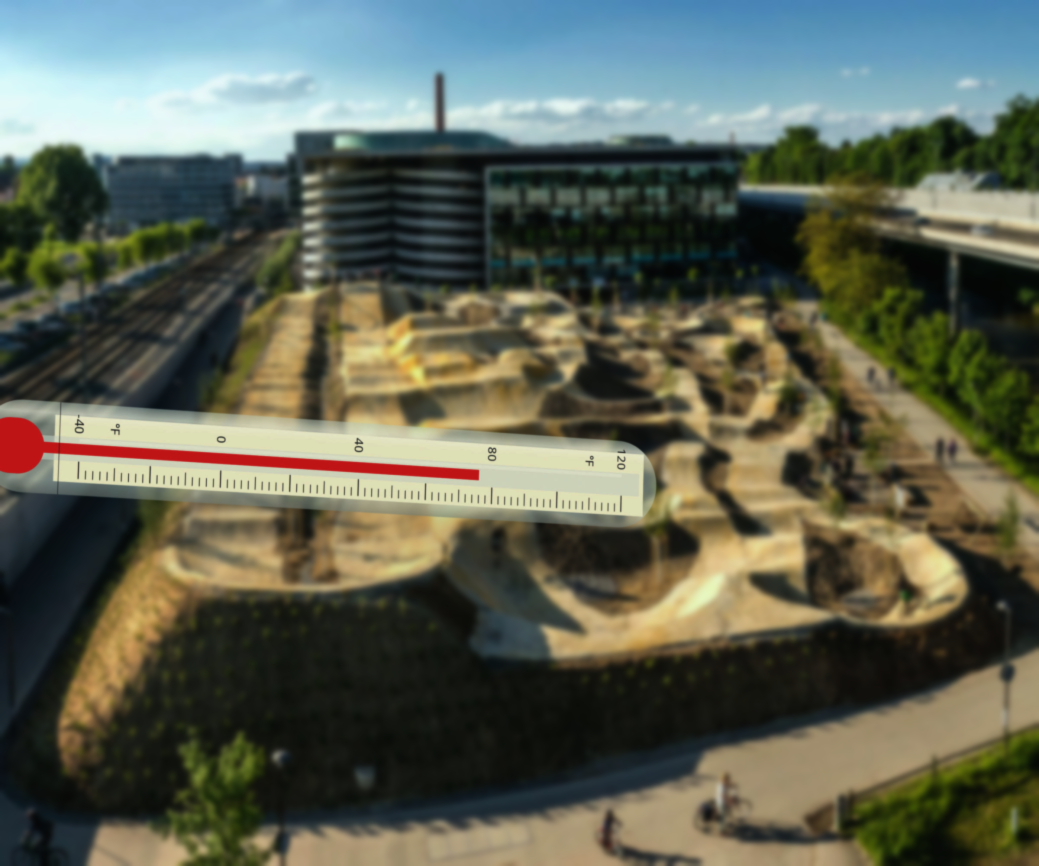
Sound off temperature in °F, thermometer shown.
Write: 76 °F
